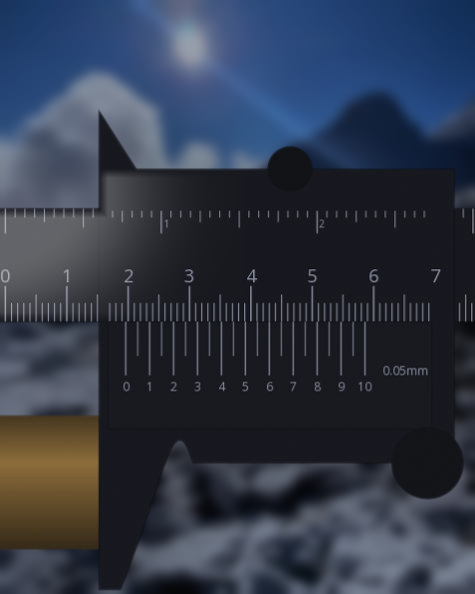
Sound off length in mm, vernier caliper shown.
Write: 19.6 mm
